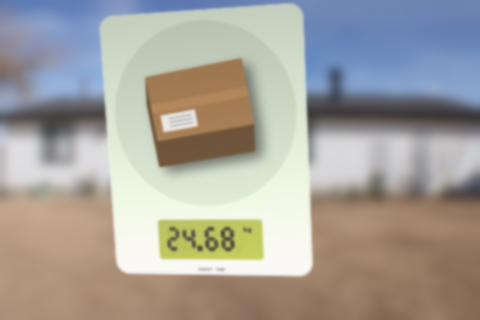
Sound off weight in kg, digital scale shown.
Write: 24.68 kg
